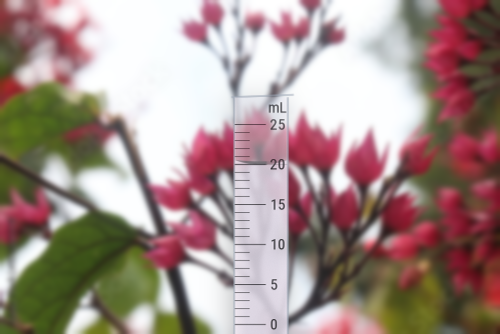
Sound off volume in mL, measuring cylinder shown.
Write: 20 mL
